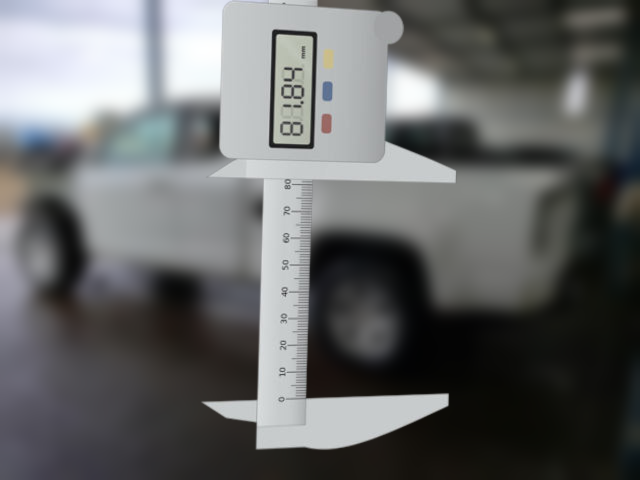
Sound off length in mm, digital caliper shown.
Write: 81.84 mm
